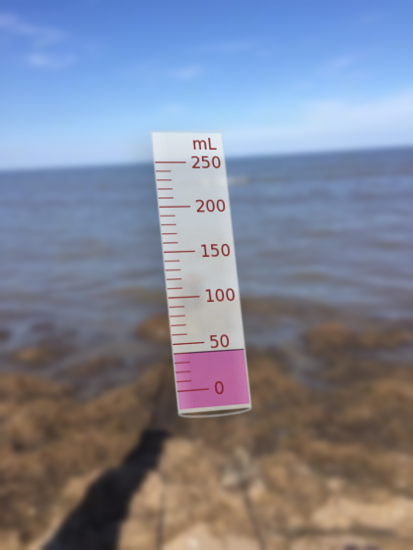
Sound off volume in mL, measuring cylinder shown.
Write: 40 mL
